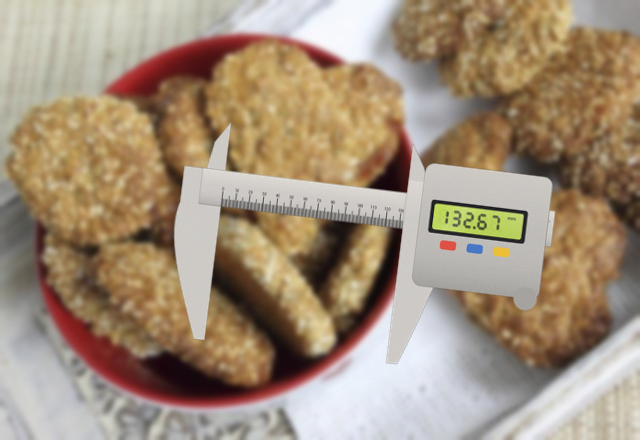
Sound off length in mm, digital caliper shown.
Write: 132.67 mm
